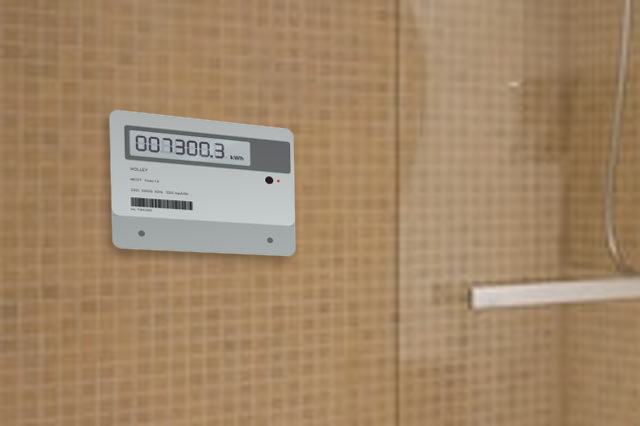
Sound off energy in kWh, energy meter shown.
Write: 7300.3 kWh
